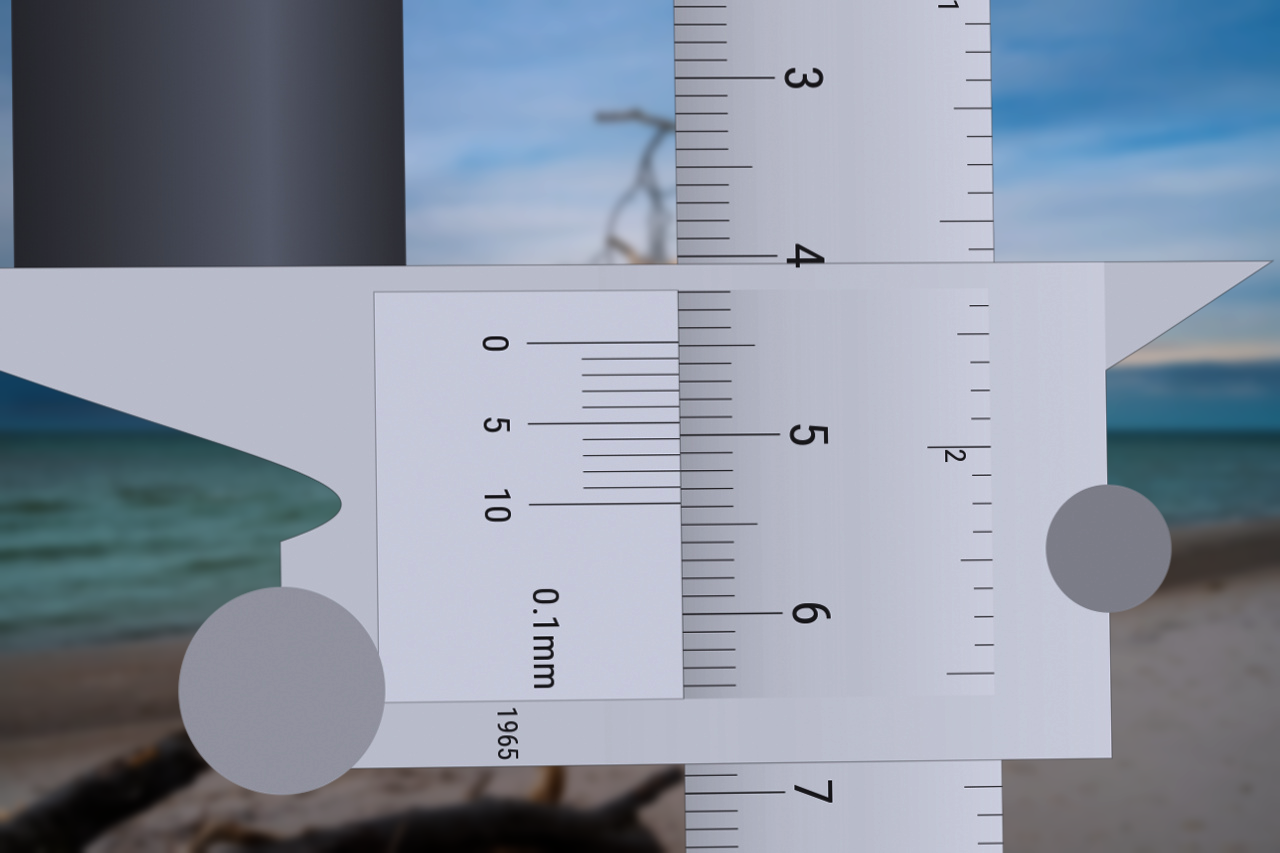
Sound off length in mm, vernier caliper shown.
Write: 44.8 mm
